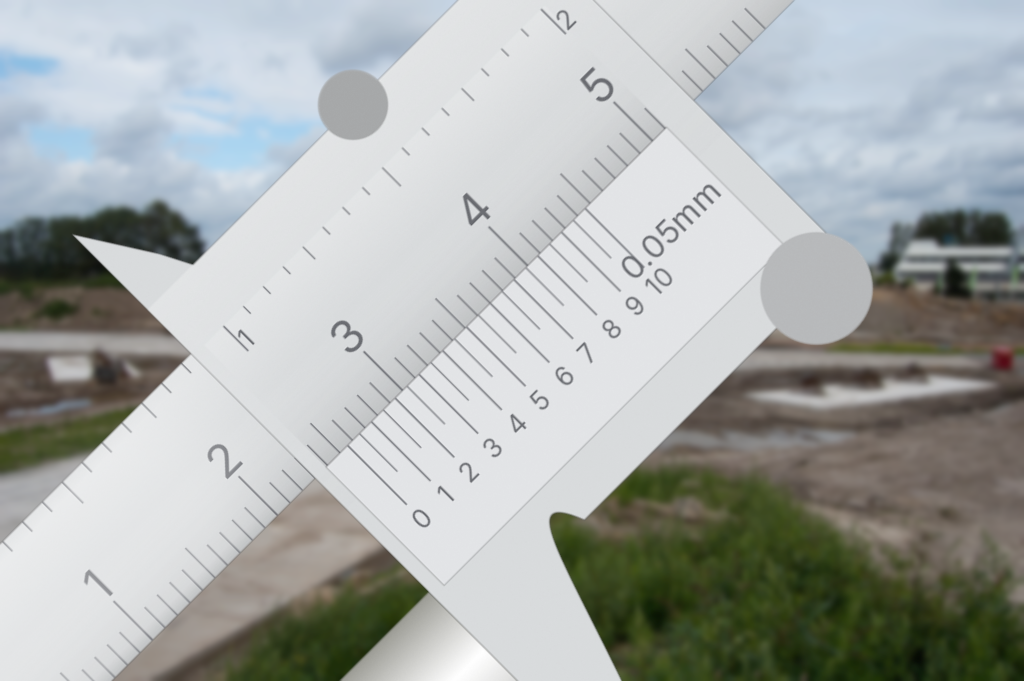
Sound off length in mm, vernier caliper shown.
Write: 25.6 mm
